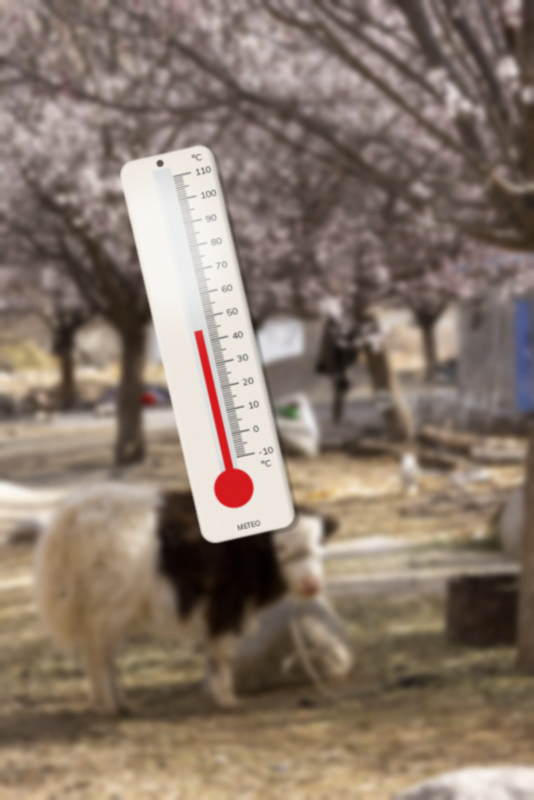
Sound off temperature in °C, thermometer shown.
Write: 45 °C
